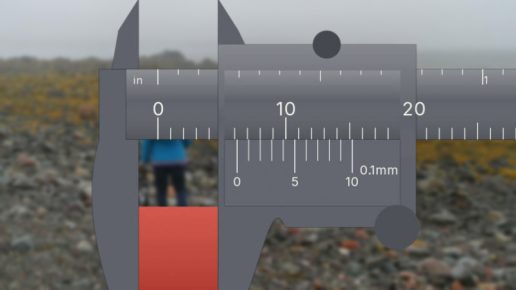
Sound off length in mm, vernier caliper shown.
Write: 6.2 mm
